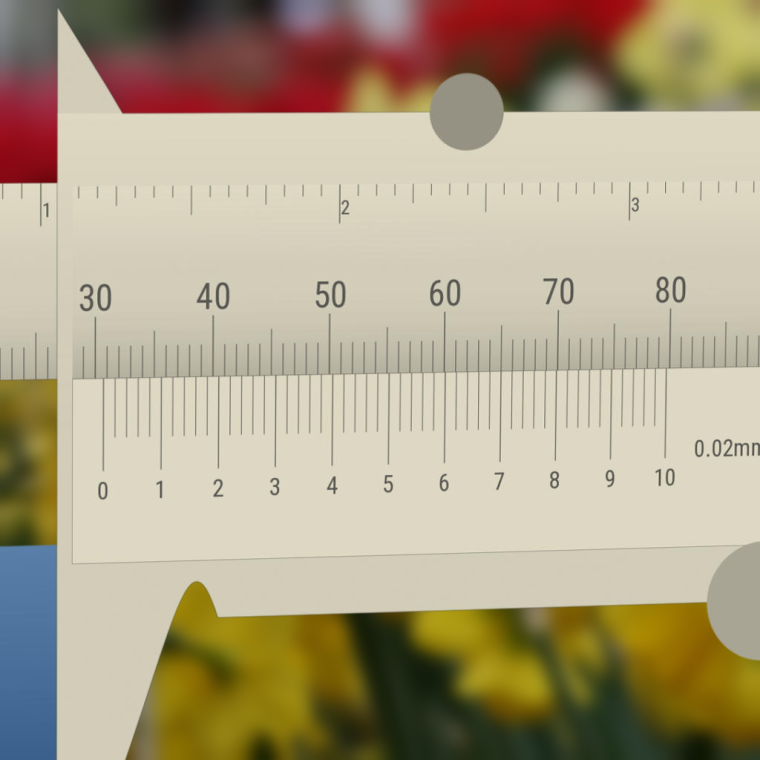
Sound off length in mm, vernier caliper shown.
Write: 30.7 mm
